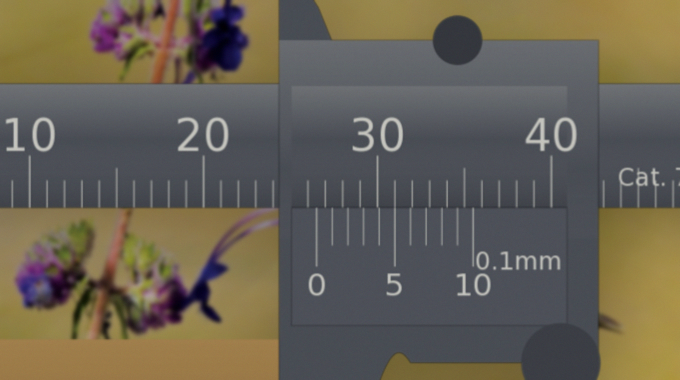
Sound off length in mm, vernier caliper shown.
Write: 26.5 mm
